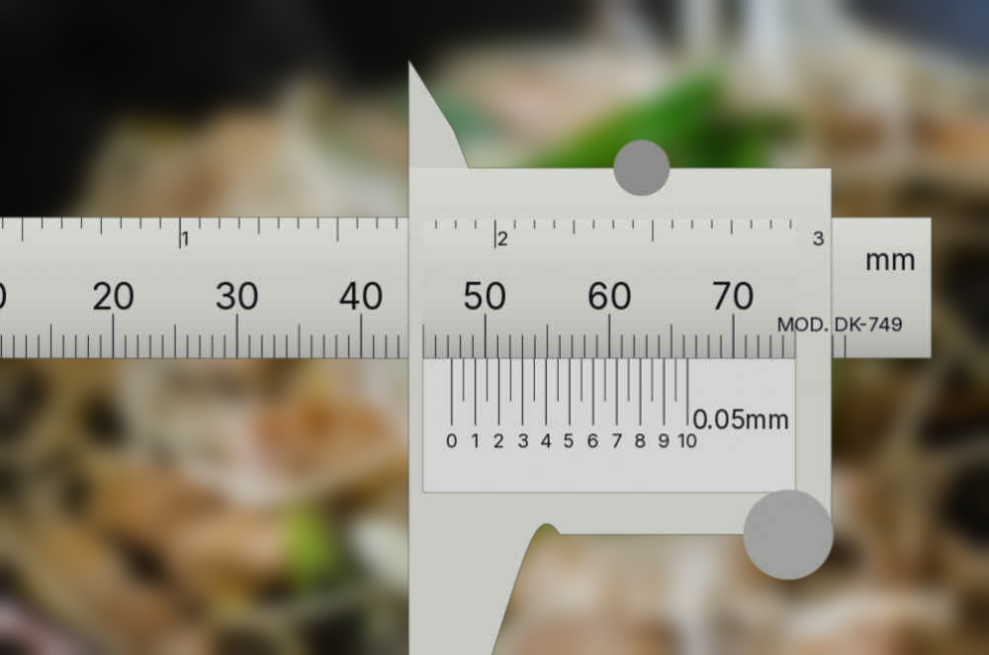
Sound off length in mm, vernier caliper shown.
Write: 47.3 mm
